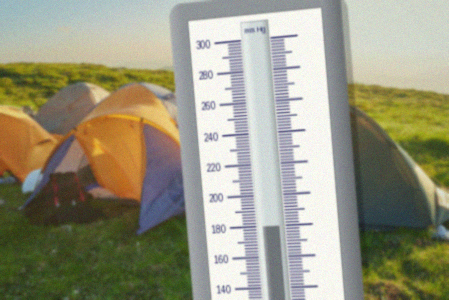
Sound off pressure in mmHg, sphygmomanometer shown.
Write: 180 mmHg
